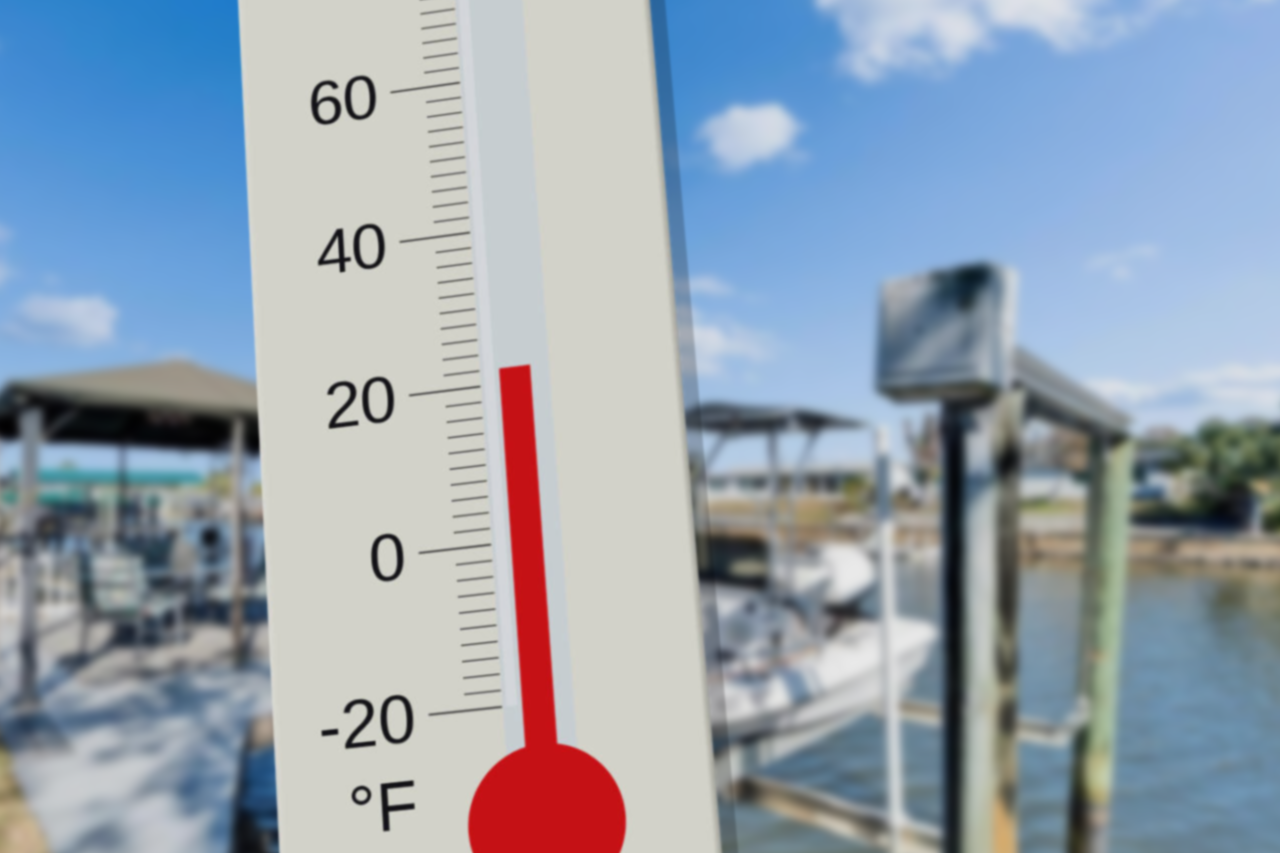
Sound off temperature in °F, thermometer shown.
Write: 22 °F
